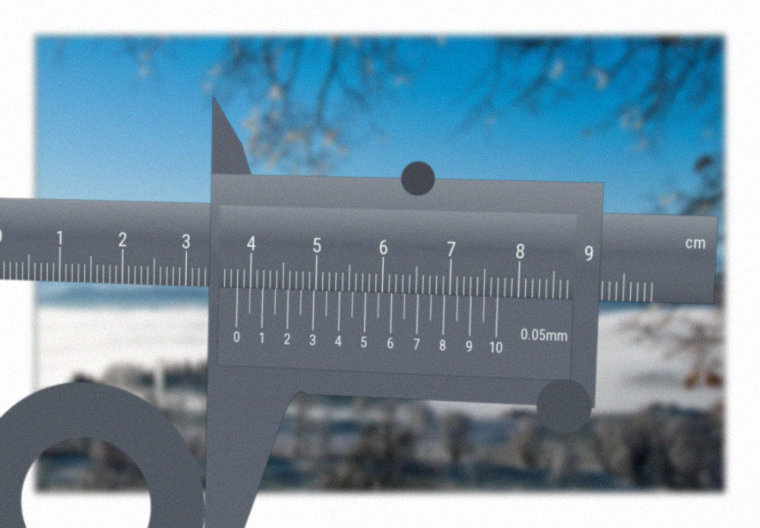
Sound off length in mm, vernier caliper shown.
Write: 38.0 mm
